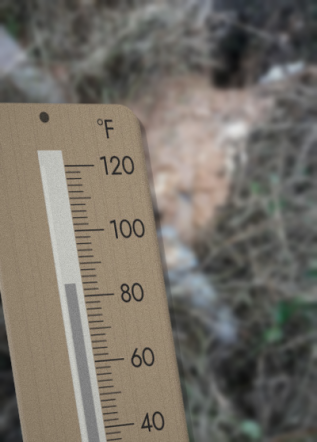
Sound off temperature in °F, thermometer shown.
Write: 84 °F
